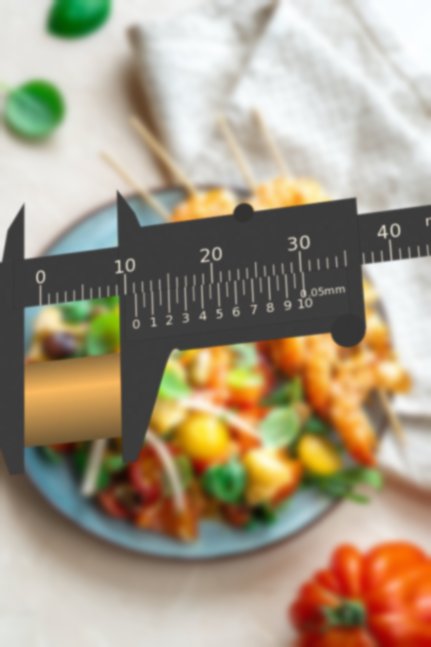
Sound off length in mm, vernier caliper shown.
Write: 11.2 mm
